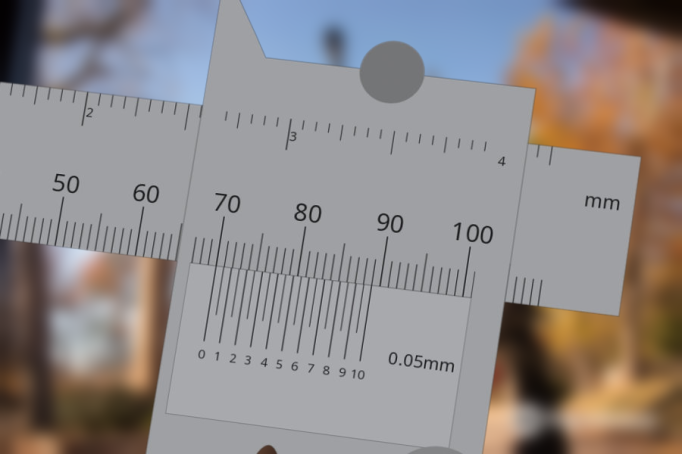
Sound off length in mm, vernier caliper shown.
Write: 70.0 mm
